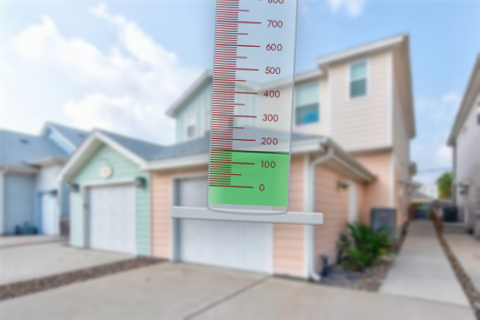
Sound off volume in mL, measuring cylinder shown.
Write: 150 mL
